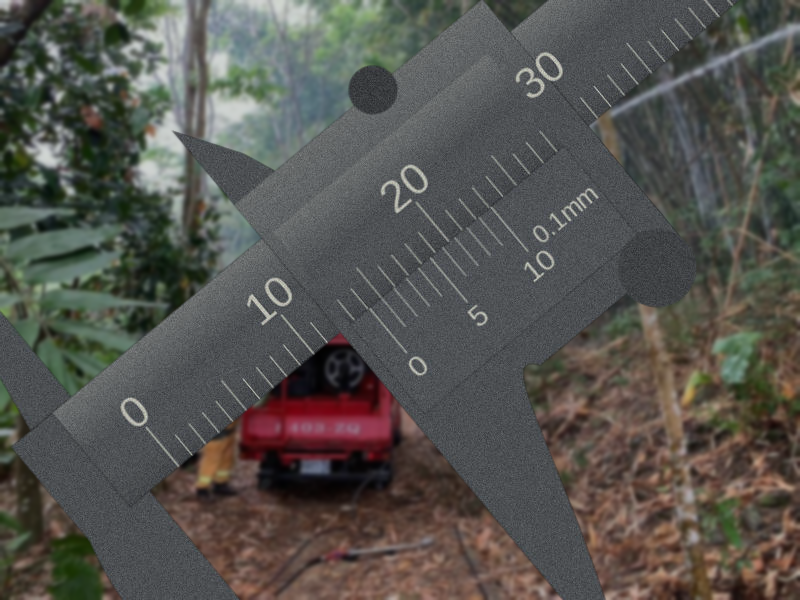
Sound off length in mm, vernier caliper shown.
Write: 14.1 mm
